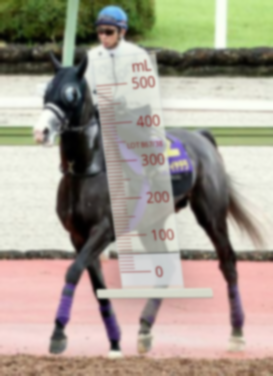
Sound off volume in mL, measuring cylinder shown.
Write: 50 mL
